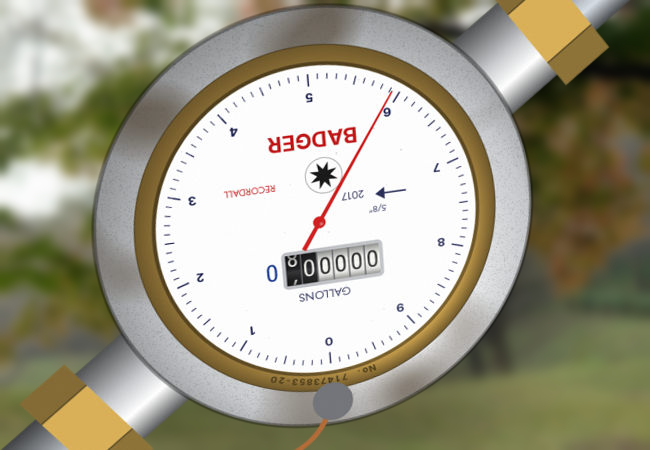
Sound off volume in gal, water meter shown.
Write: 75.9 gal
